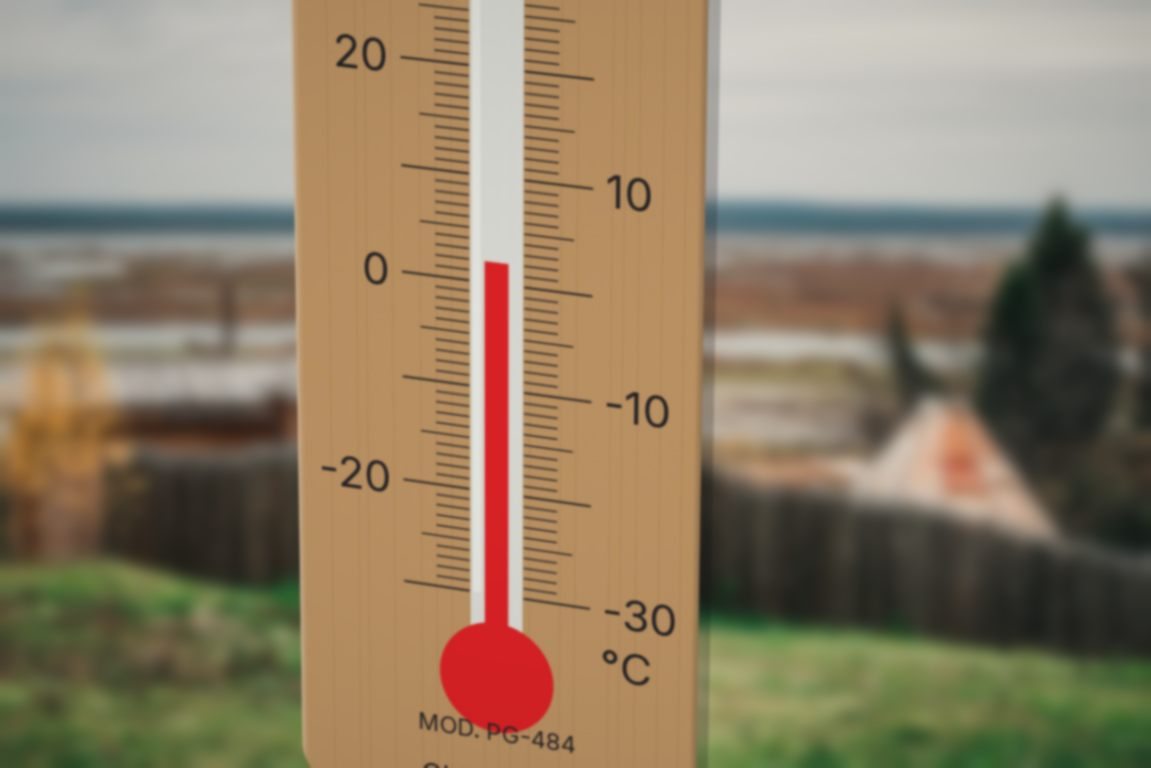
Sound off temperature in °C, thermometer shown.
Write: 2 °C
